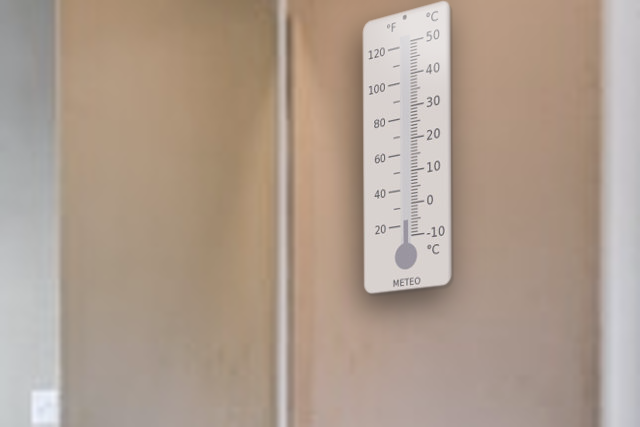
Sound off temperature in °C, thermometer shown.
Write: -5 °C
